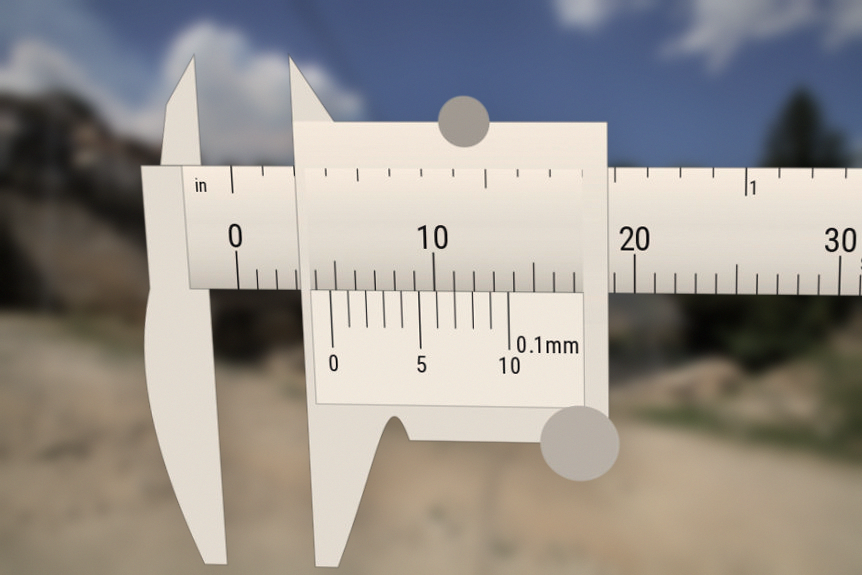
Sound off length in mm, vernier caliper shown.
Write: 4.7 mm
